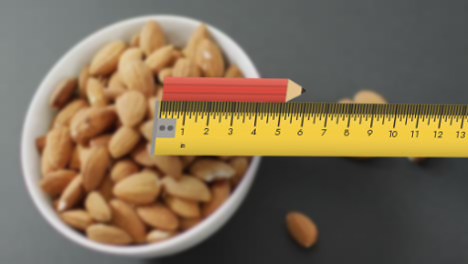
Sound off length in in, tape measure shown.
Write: 6 in
